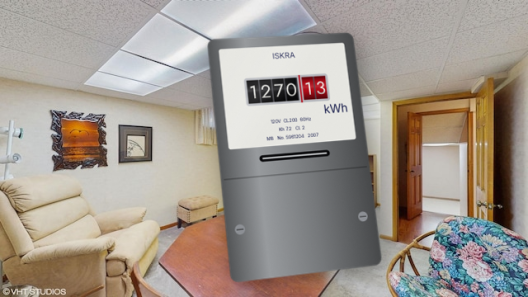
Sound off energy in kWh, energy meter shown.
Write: 1270.13 kWh
